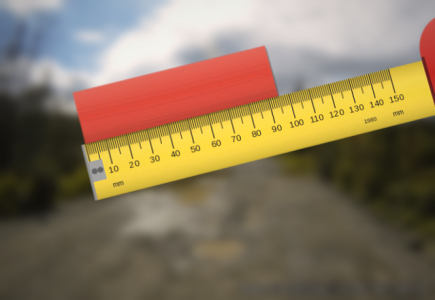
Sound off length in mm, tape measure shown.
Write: 95 mm
